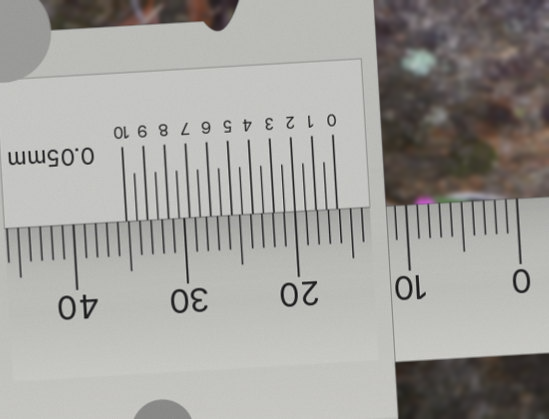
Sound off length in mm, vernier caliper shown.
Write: 16.2 mm
